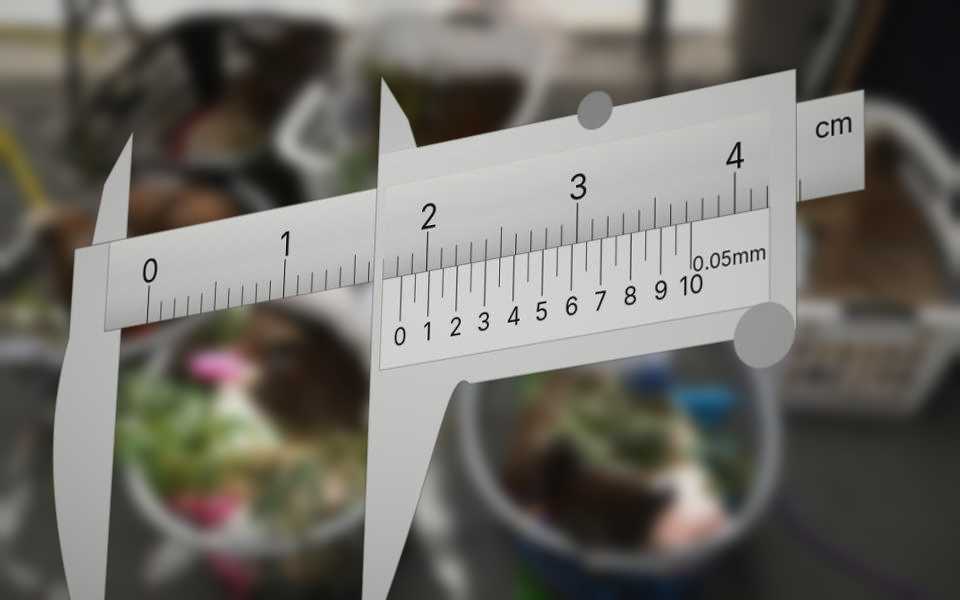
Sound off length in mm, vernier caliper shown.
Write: 18.3 mm
